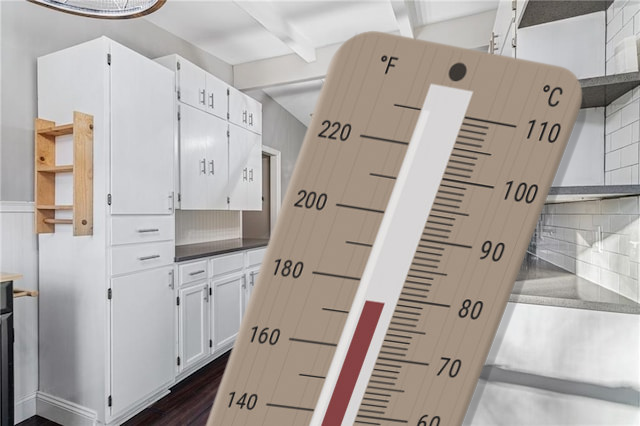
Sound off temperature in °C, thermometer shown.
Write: 79 °C
